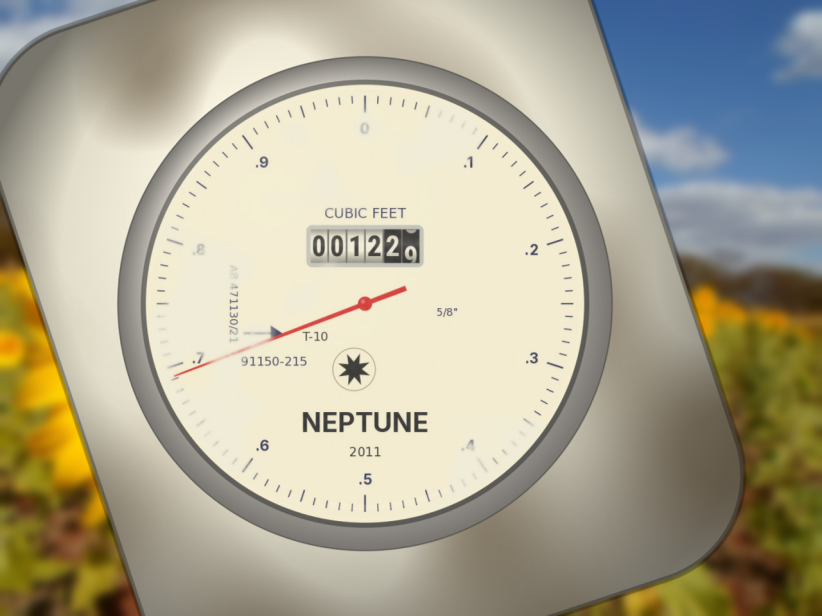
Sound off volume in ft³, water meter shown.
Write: 1228.69 ft³
